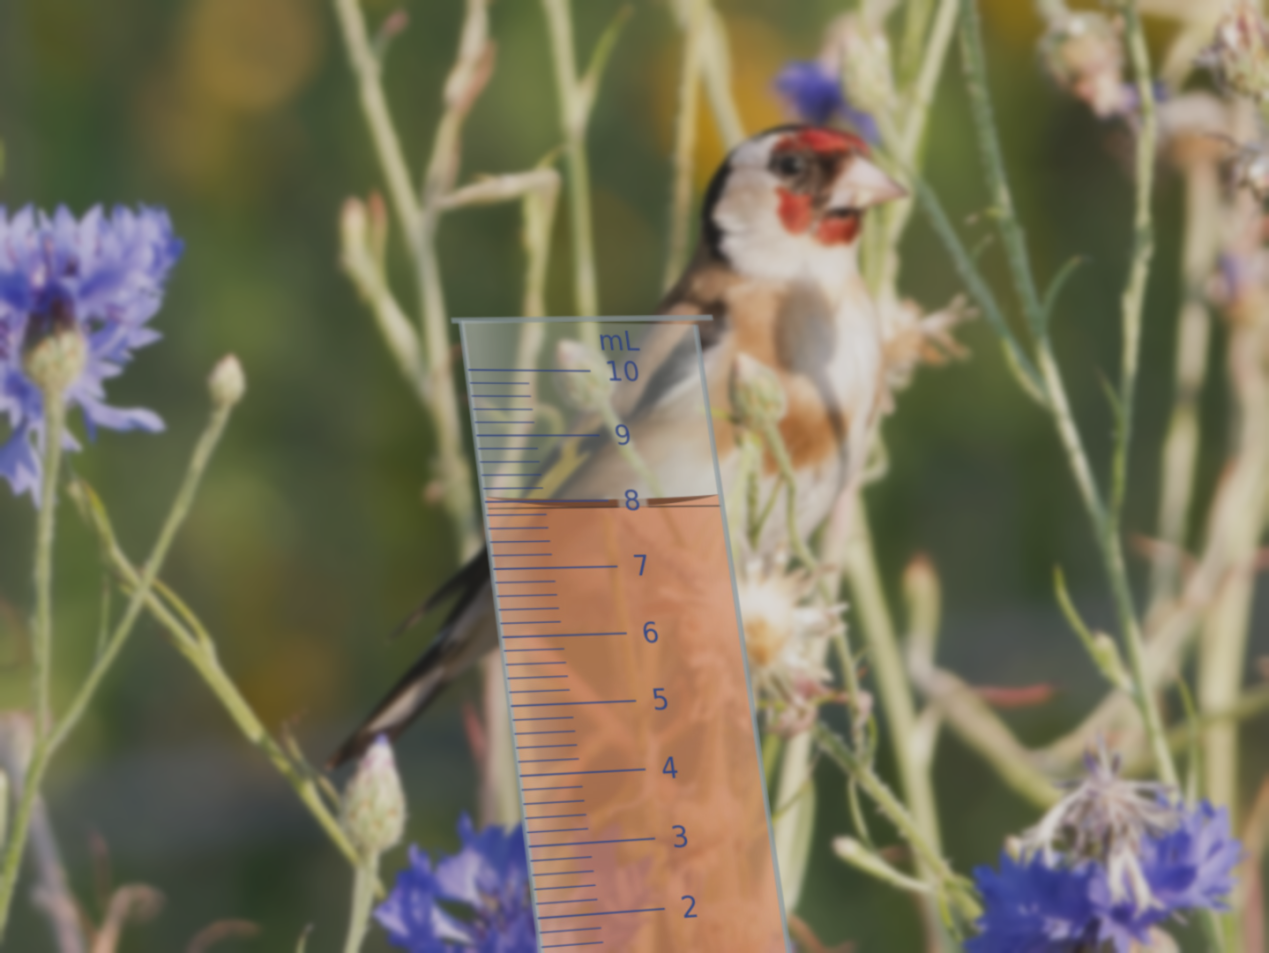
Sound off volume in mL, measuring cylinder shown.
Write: 7.9 mL
